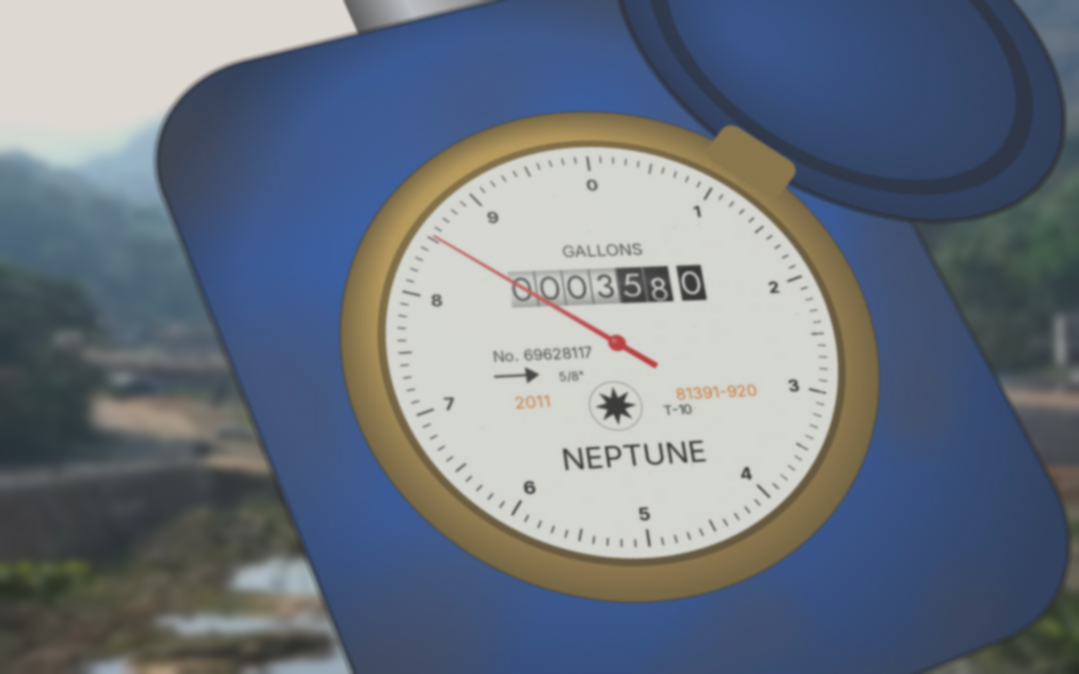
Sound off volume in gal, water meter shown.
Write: 3578.5 gal
